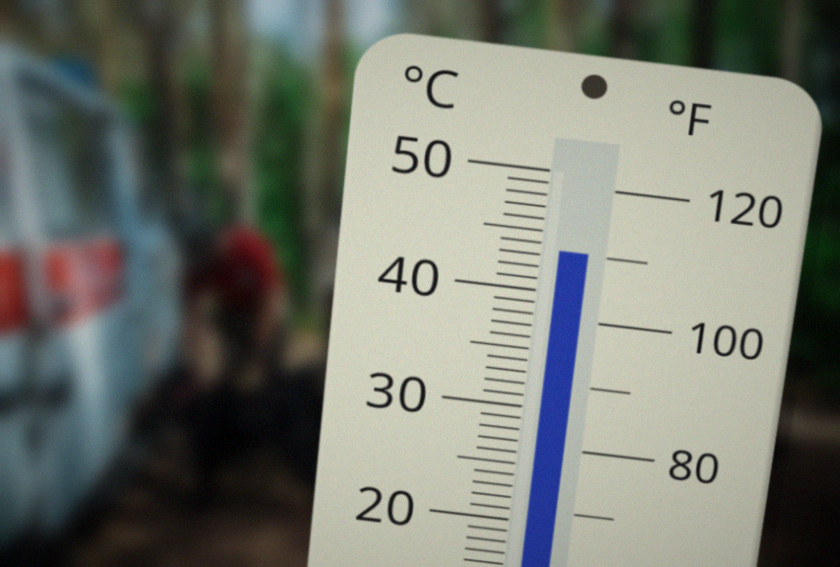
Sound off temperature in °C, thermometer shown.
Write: 43.5 °C
